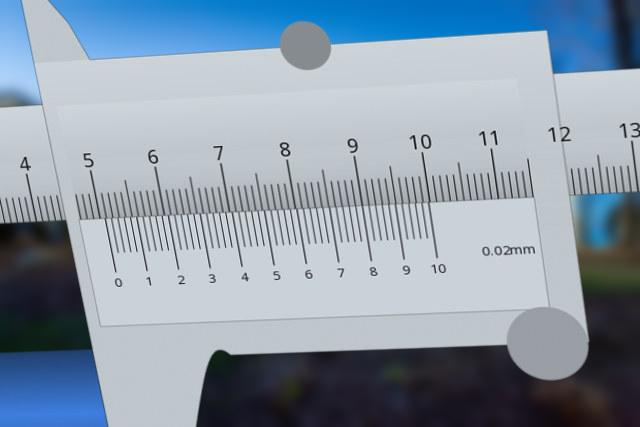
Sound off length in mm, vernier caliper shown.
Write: 50.8 mm
